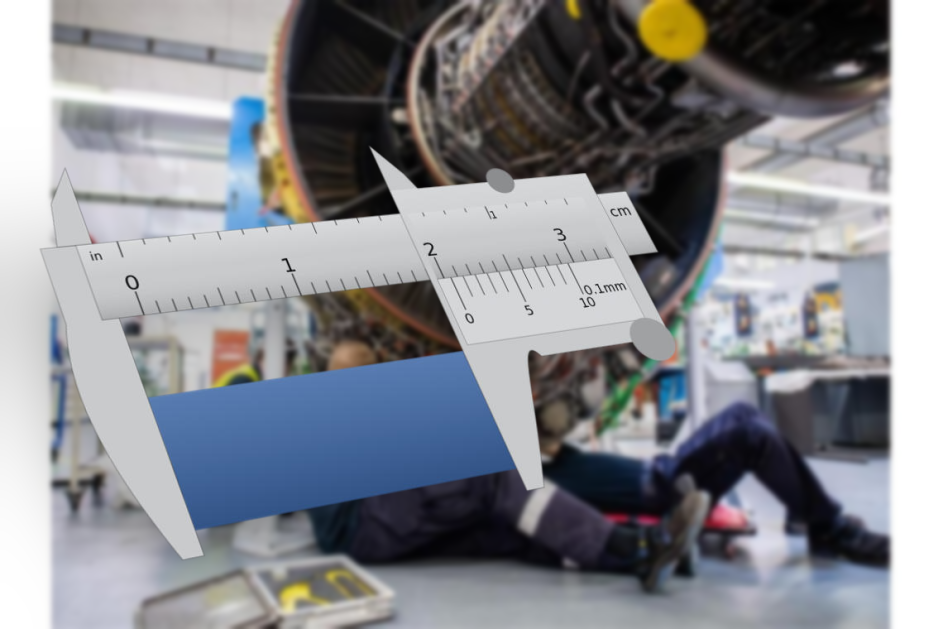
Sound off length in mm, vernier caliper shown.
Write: 20.5 mm
